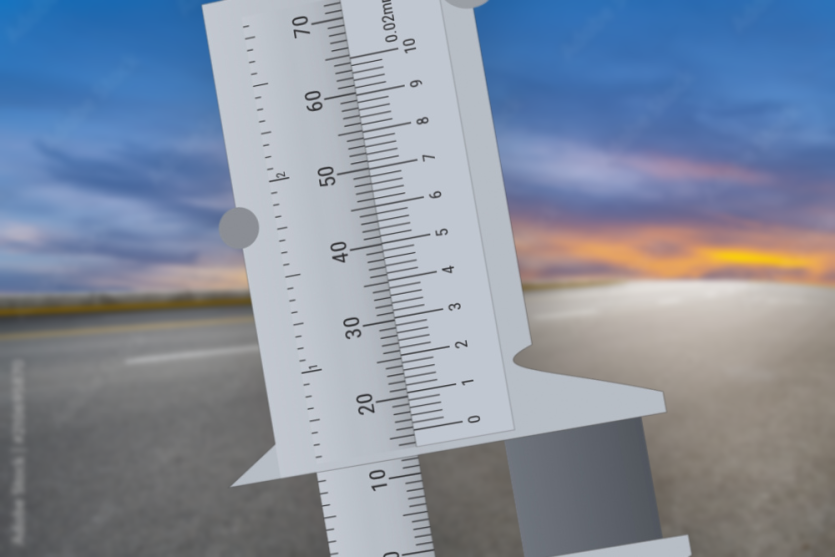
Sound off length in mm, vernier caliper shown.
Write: 15.6 mm
